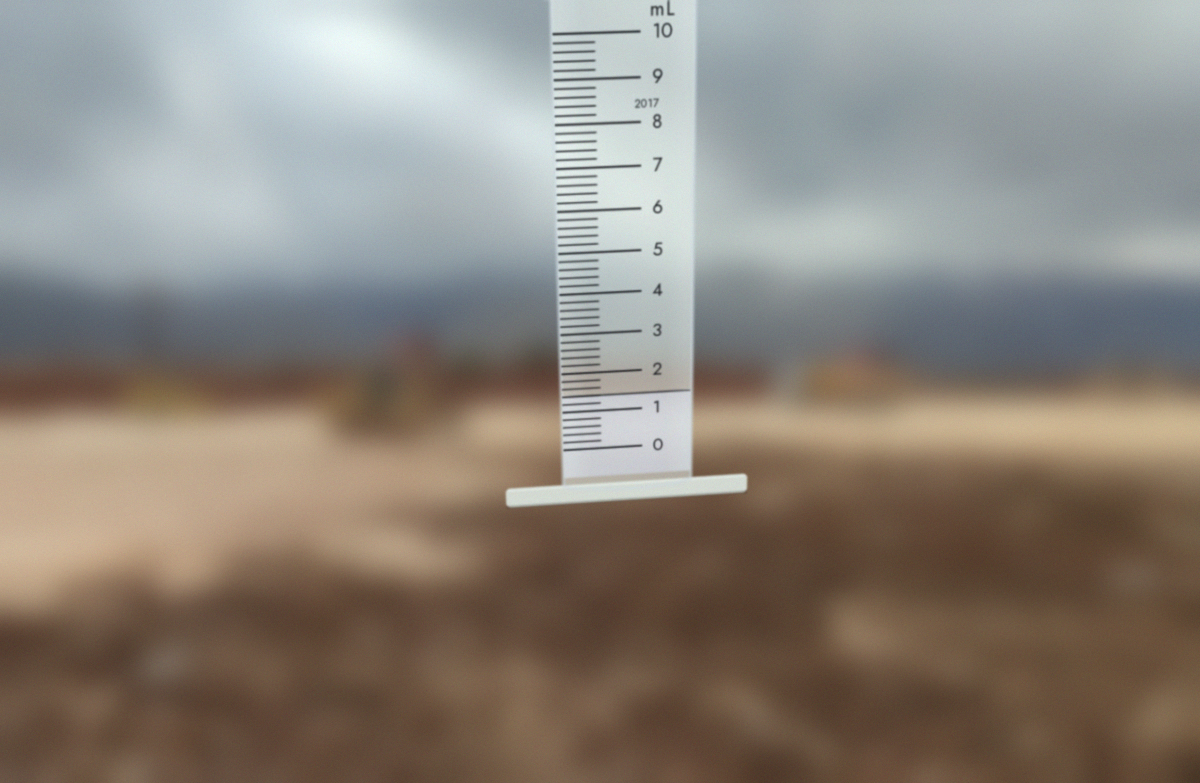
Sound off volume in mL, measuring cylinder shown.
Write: 1.4 mL
